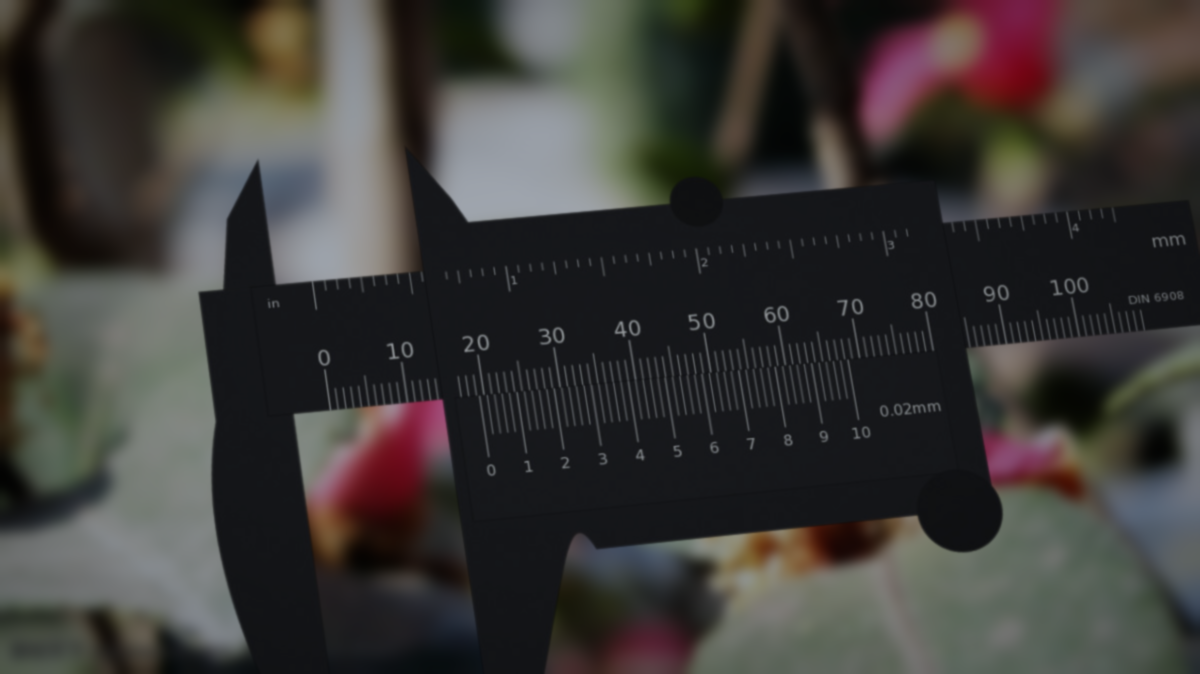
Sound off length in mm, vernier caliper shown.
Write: 19.4 mm
